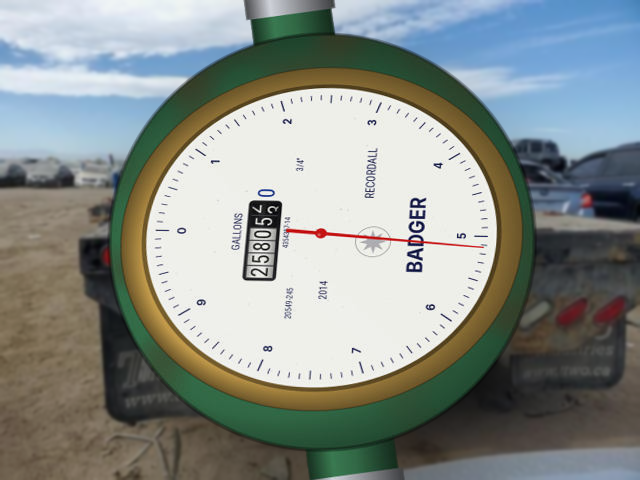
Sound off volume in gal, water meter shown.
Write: 2580525.1 gal
